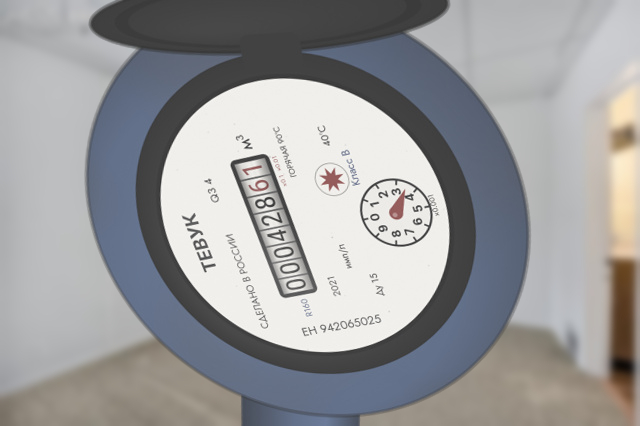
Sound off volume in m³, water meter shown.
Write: 428.613 m³
